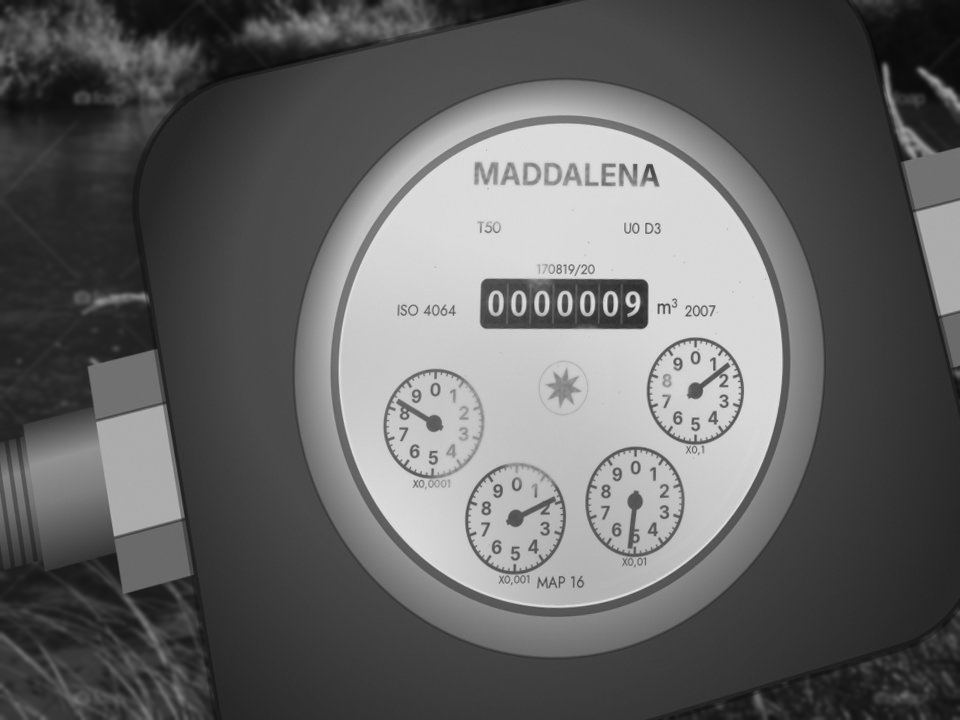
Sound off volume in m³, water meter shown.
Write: 9.1518 m³
